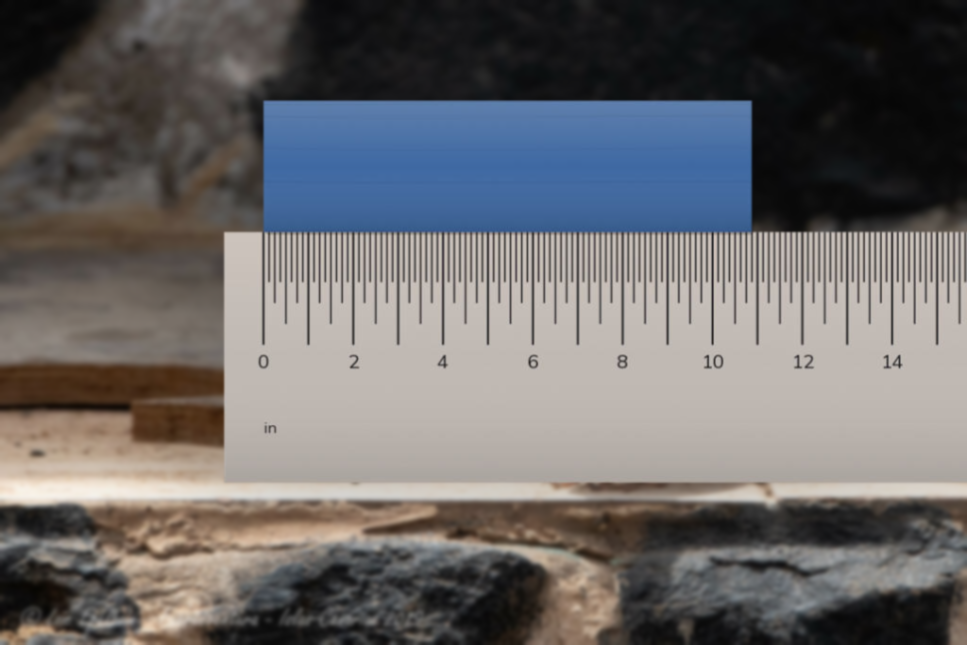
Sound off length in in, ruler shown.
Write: 10.875 in
